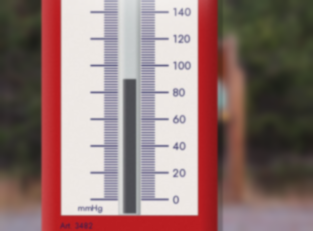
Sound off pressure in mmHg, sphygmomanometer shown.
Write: 90 mmHg
